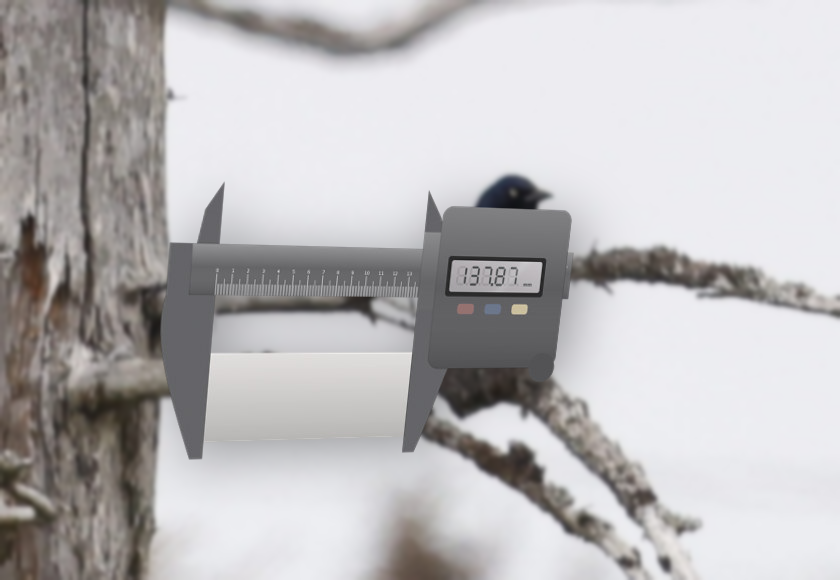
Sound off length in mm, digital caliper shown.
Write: 137.87 mm
